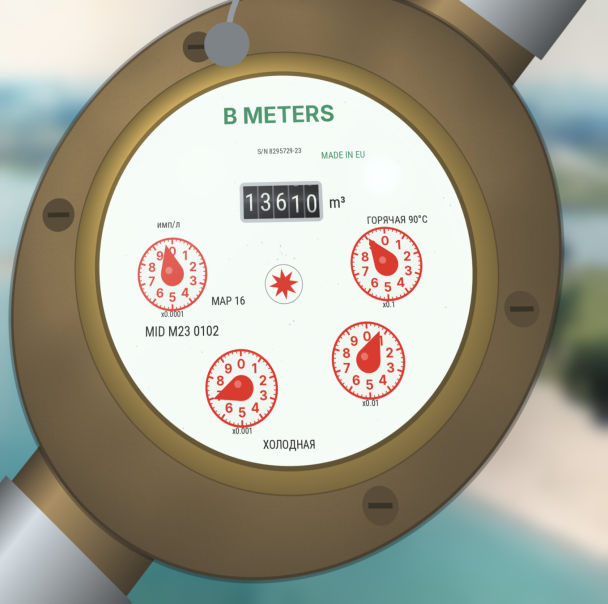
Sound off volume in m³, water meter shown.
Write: 13609.9069 m³
